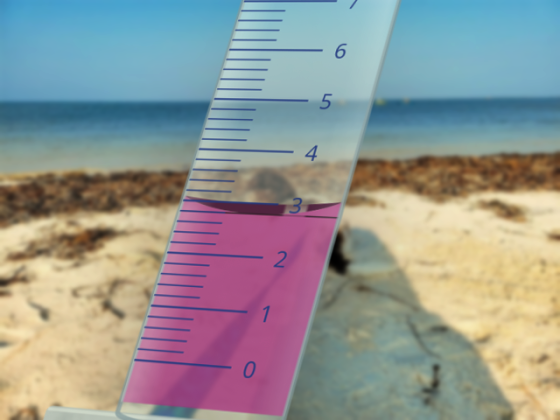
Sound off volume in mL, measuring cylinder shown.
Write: 2.8 mL
